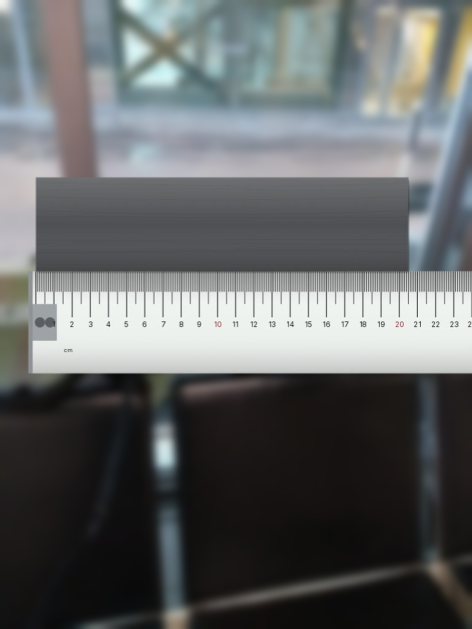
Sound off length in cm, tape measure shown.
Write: 20.5 cm
